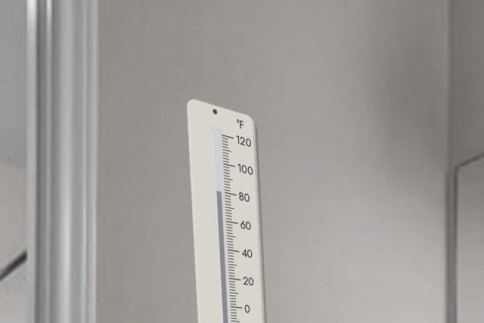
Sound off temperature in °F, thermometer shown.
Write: 80 °F
